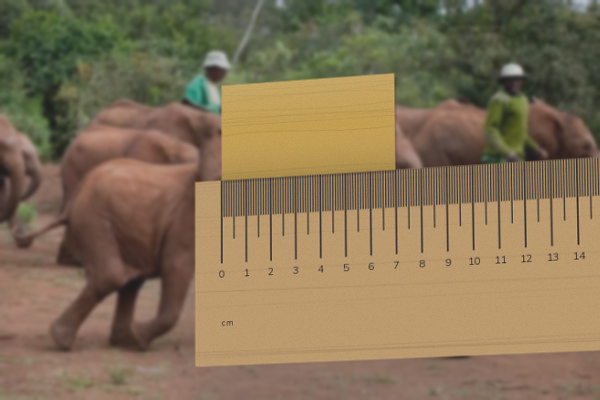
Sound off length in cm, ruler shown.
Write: 7 cm
